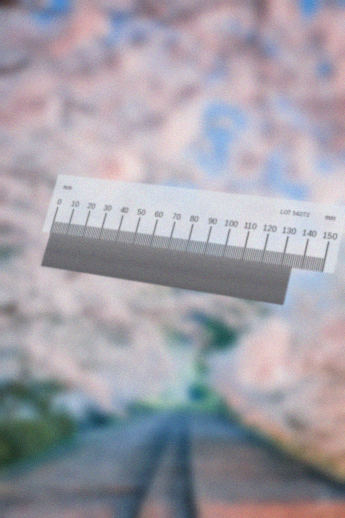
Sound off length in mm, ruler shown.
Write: 135 mm
